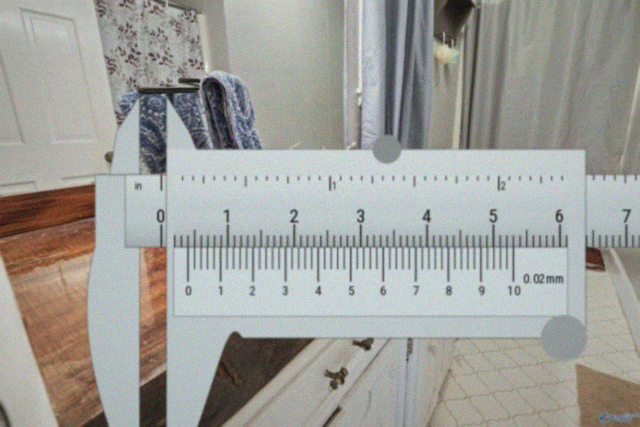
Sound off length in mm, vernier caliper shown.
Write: 4.0 mm
